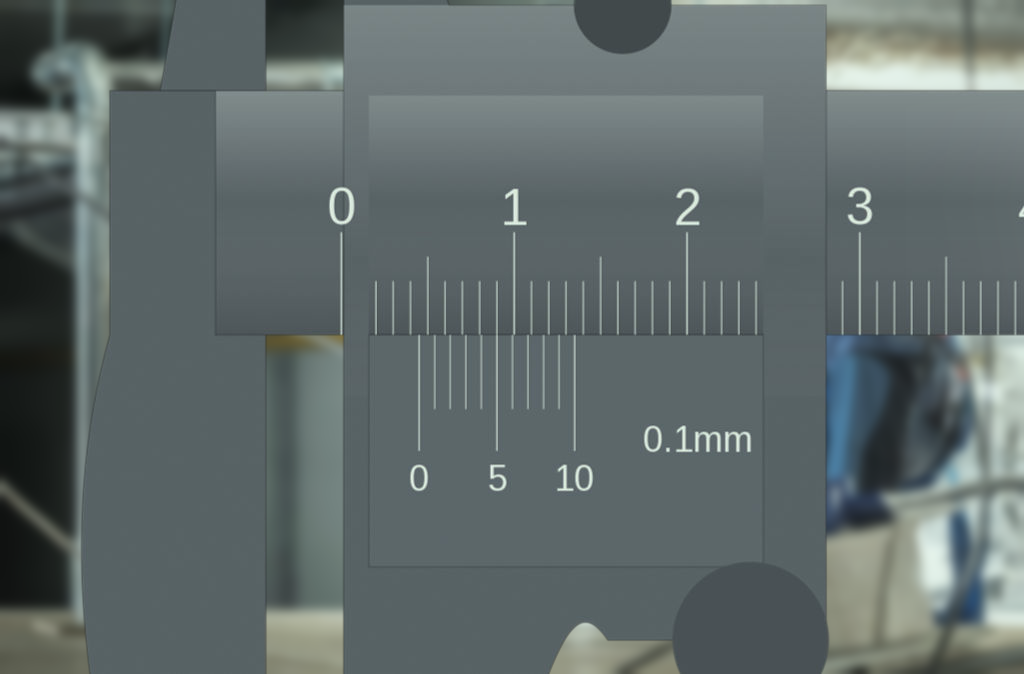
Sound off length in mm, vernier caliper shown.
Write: 4.5 mm
